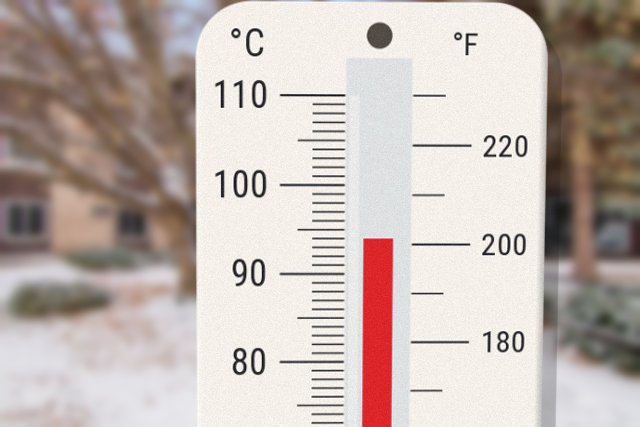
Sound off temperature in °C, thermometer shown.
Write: 94 °C
